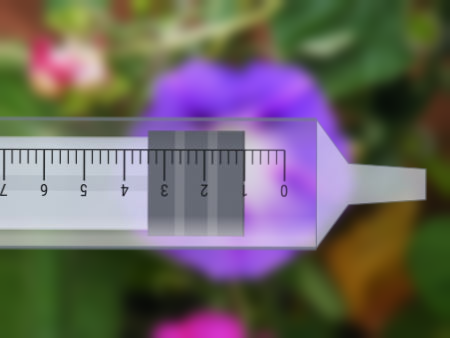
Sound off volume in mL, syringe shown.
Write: 1 mL
